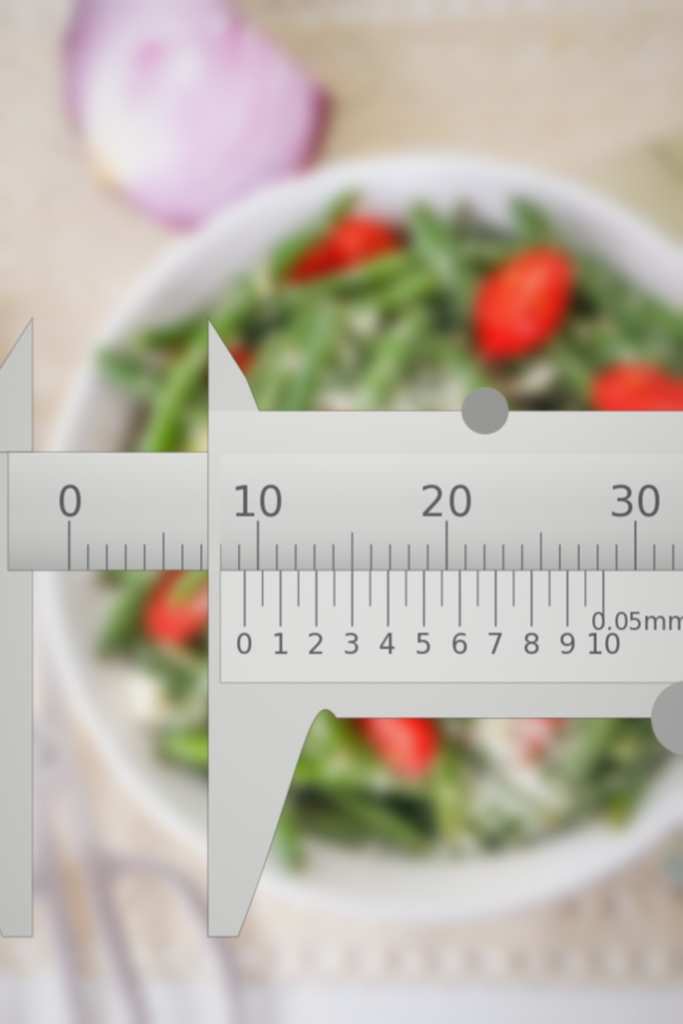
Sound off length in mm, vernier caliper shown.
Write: 9.3 mm
